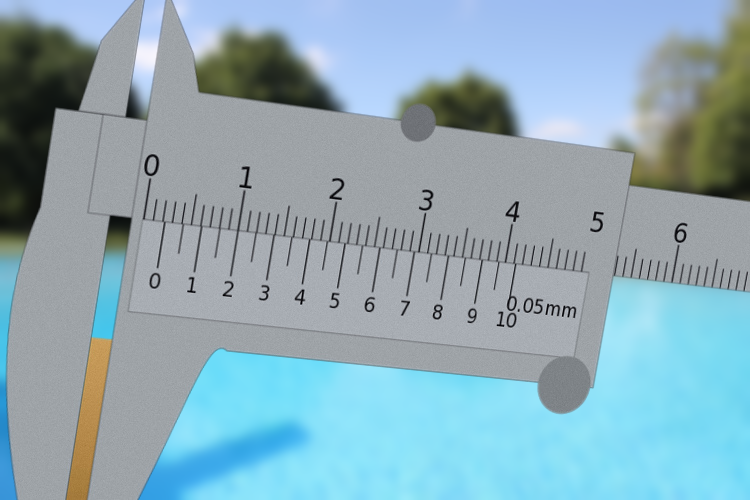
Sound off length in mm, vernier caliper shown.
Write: 2.2 mm
